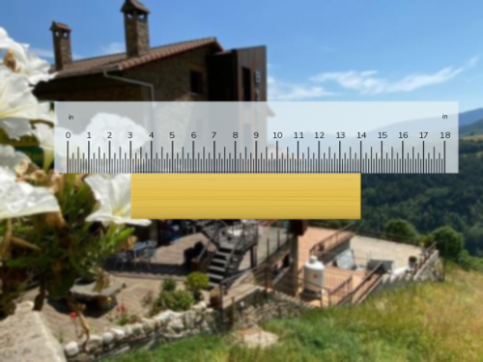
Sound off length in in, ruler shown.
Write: 11 in
